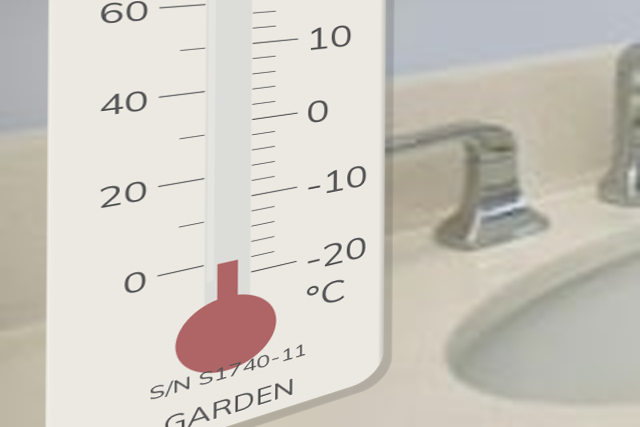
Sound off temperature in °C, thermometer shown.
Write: -18 °C
